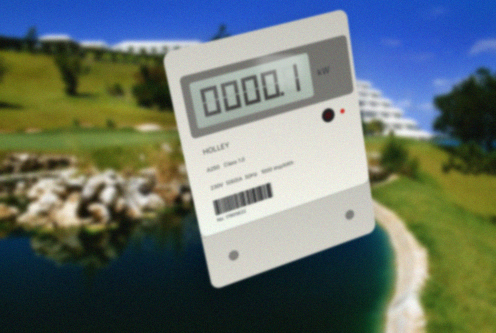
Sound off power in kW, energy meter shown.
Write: 0.1 kW
